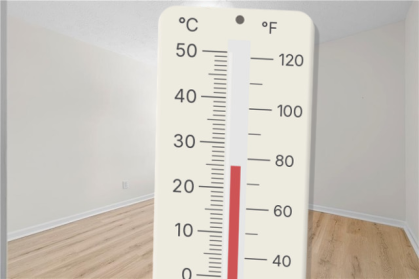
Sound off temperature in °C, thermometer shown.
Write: 25 °C
